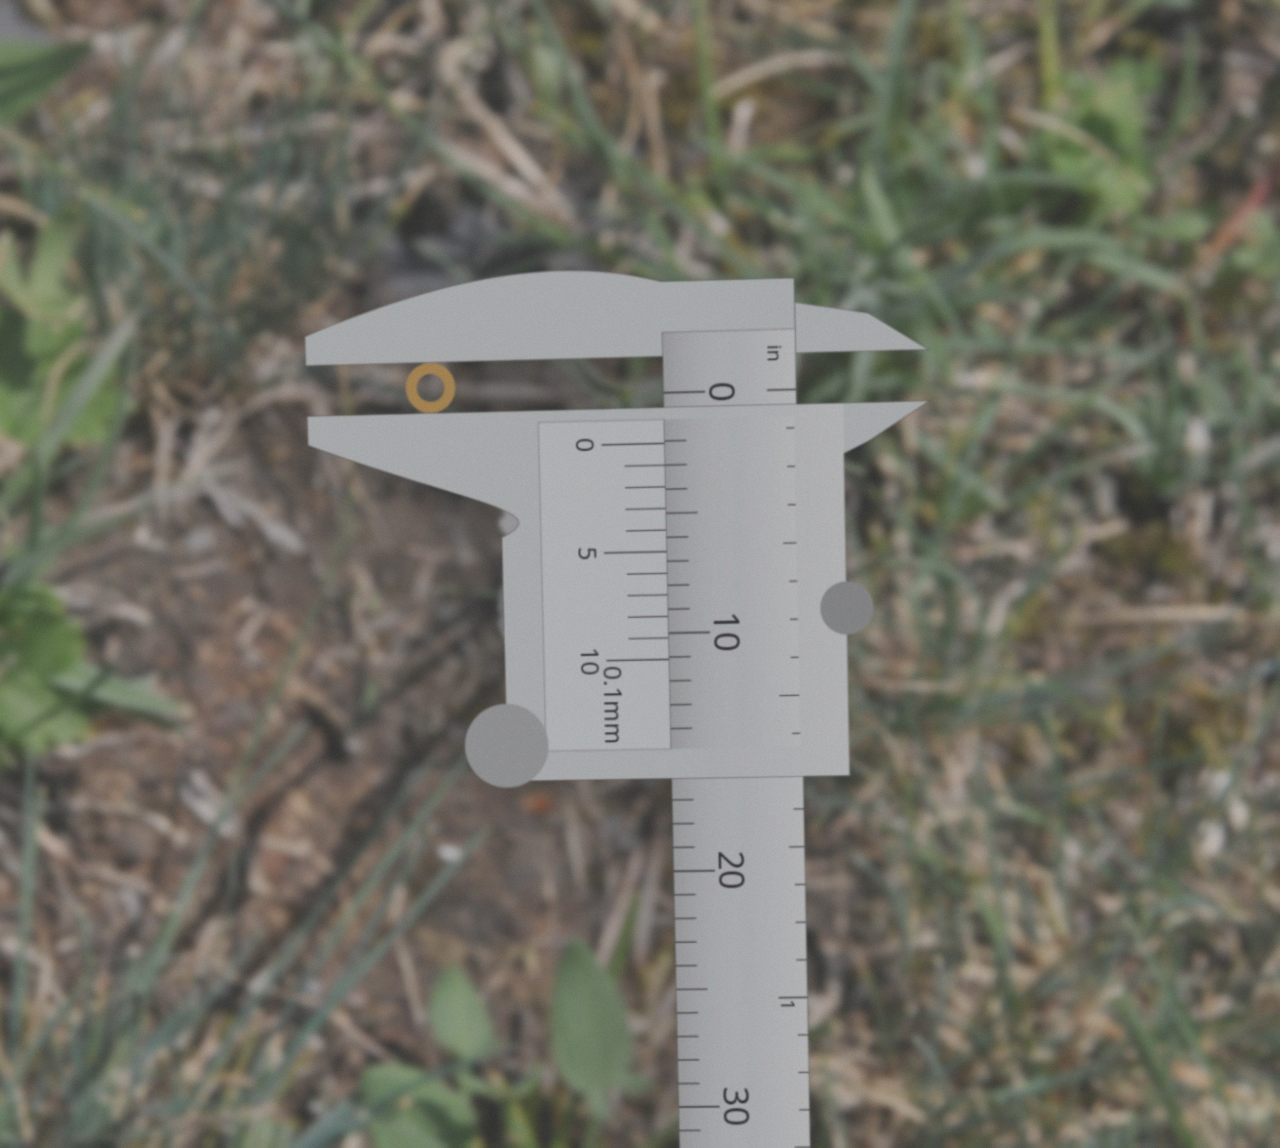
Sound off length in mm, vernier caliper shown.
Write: 2.1 mm
